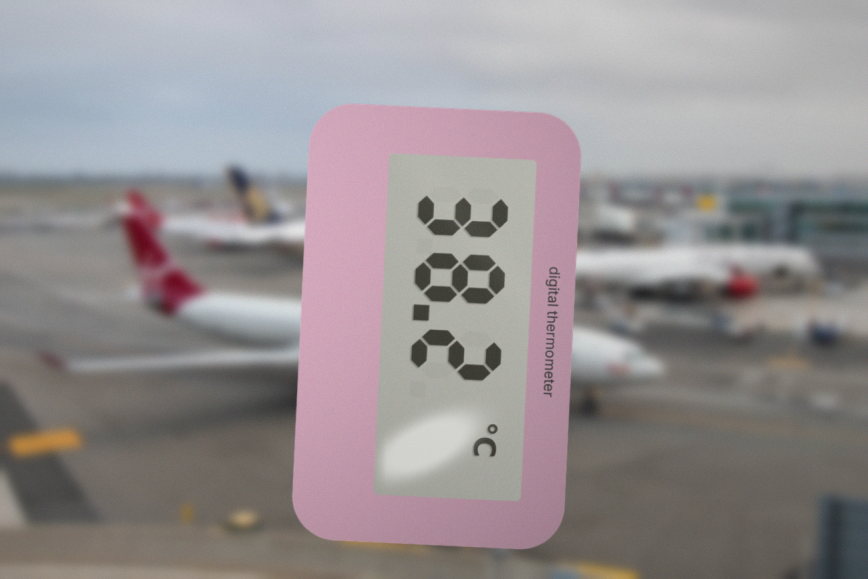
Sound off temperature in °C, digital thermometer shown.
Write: 38.2 °C
